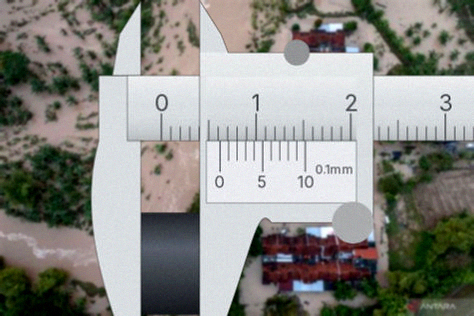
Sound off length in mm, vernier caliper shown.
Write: 6.2 mm
